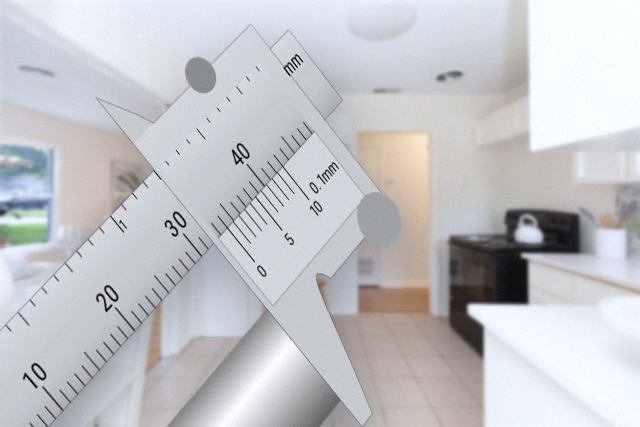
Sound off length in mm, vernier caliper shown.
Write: 34.0 mm
